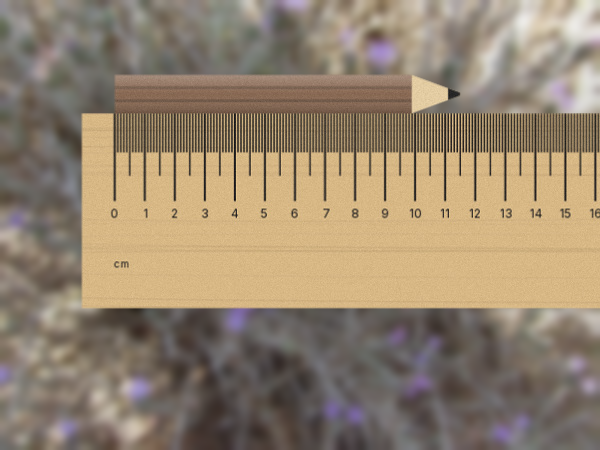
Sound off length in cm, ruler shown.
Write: 11.5 cm
